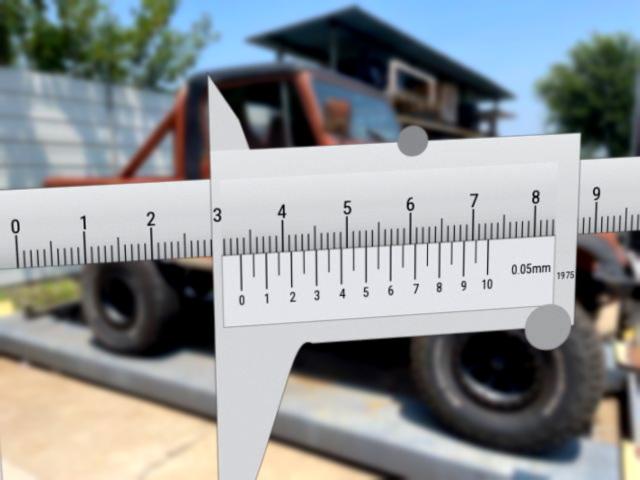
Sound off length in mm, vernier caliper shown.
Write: 33.5 mm
